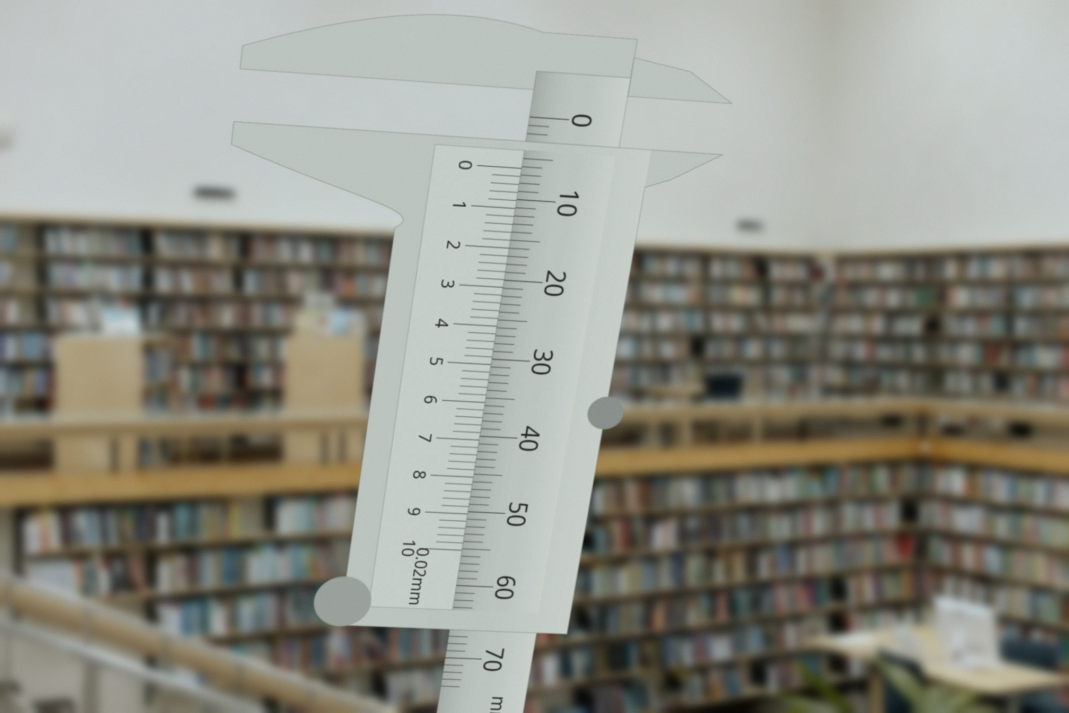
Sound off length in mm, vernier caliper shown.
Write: 6.2 mm
